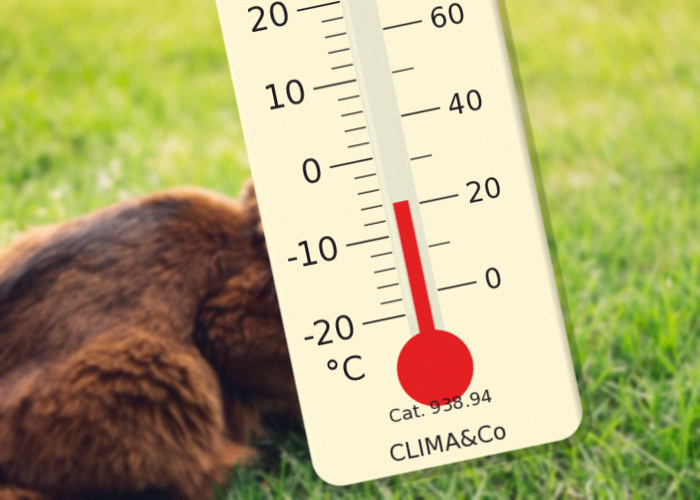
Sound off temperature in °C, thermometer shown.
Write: -6 °C
